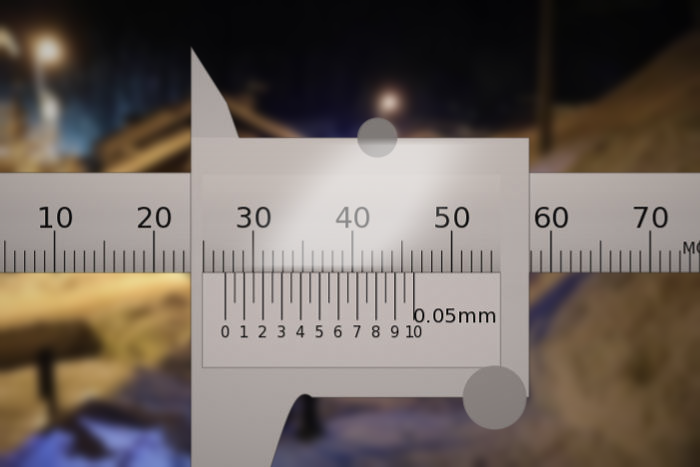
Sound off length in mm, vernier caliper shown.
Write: 27.2 mm
